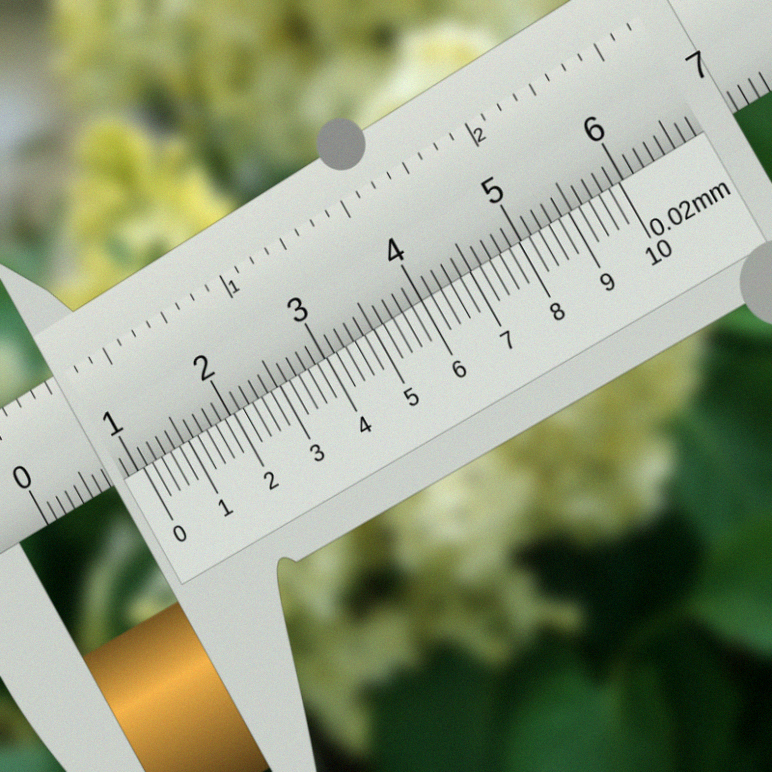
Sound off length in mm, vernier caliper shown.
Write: 10.6 mm
